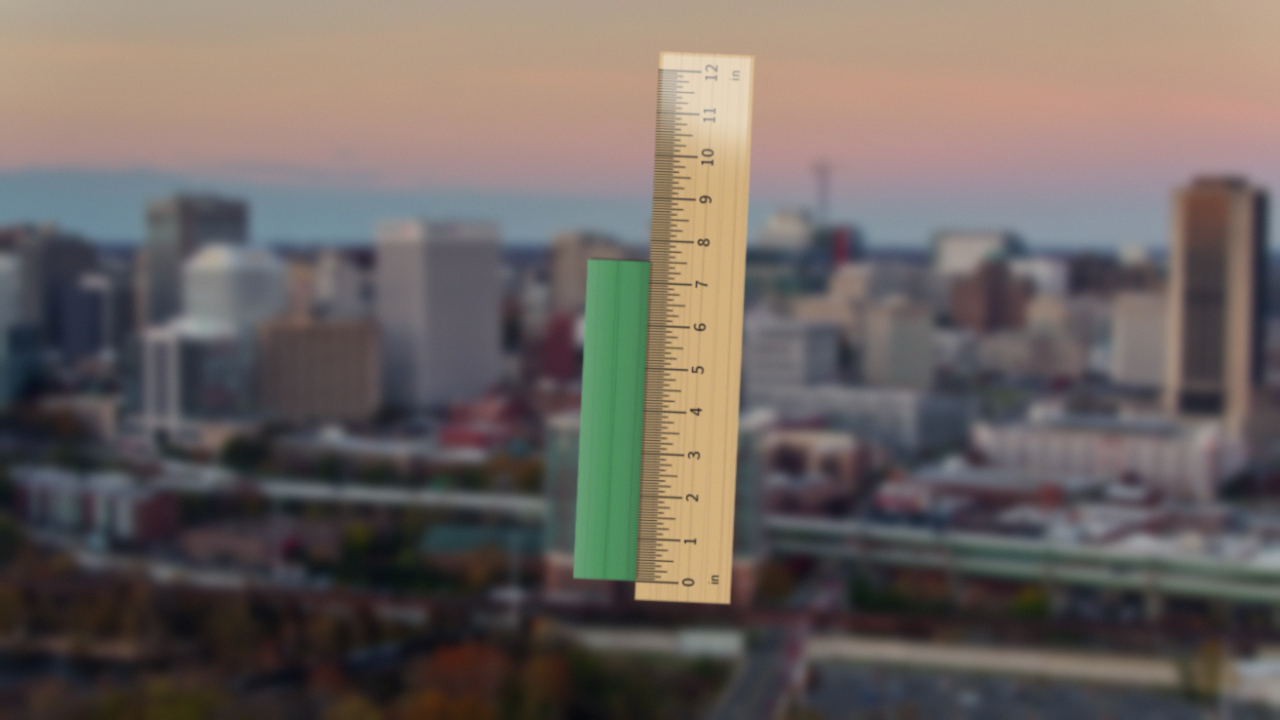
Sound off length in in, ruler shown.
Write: 7.5 in
